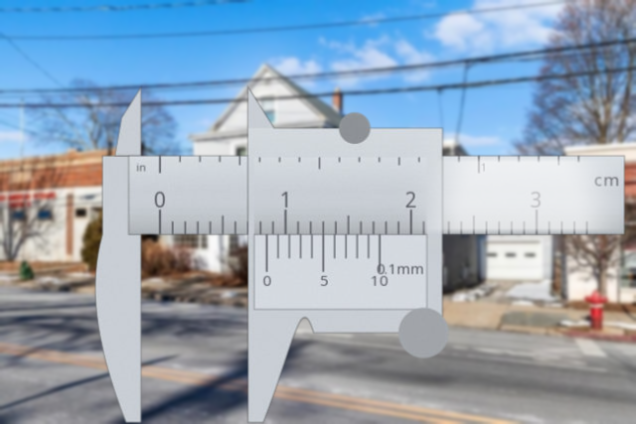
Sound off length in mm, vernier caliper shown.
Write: 8.5 mm
